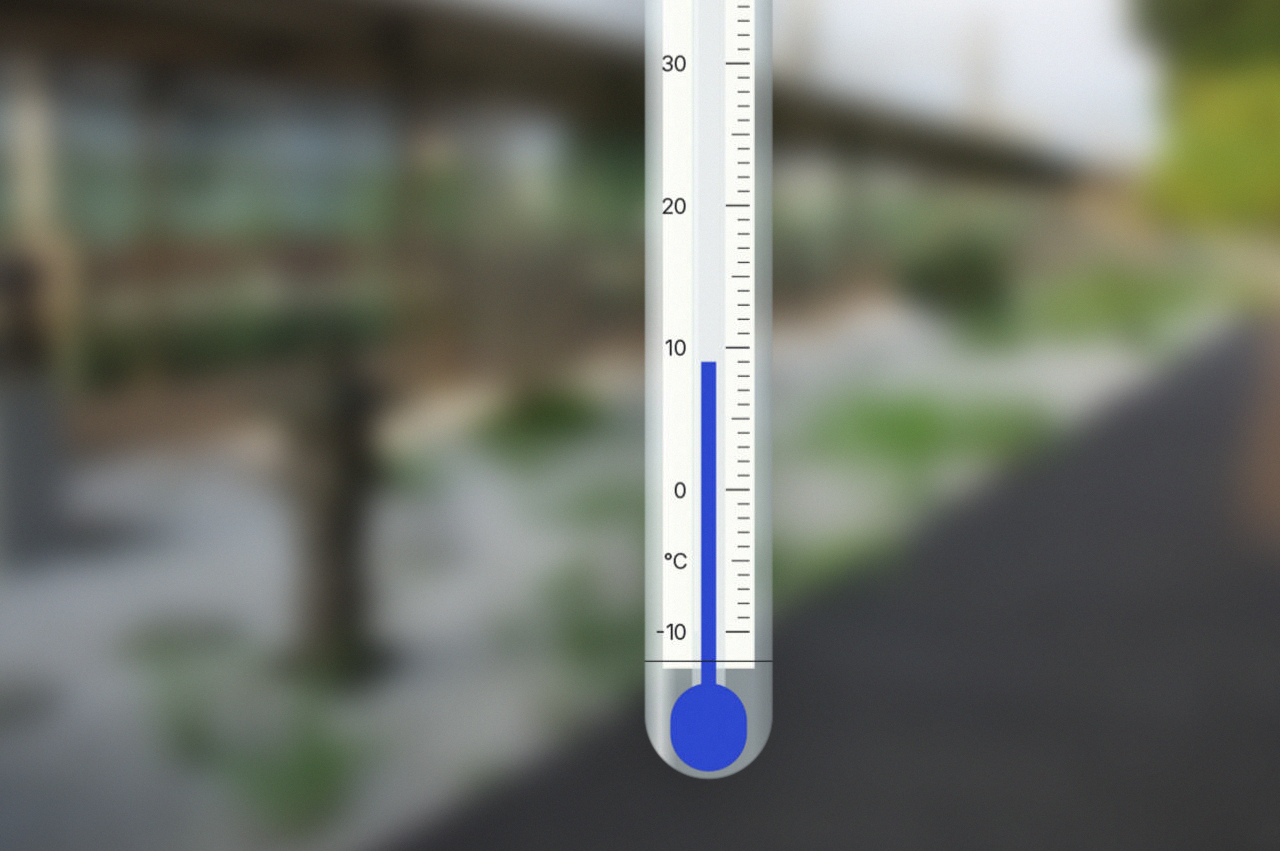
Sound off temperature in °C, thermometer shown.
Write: 9 °C
